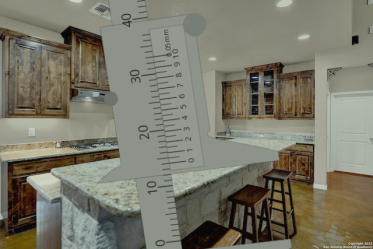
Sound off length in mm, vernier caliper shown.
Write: 14.0 mm
